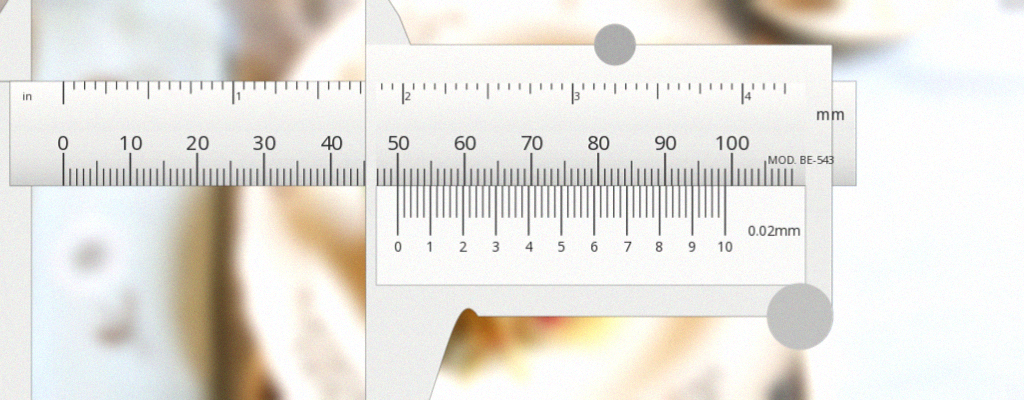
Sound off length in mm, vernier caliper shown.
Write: 50.0 mm
